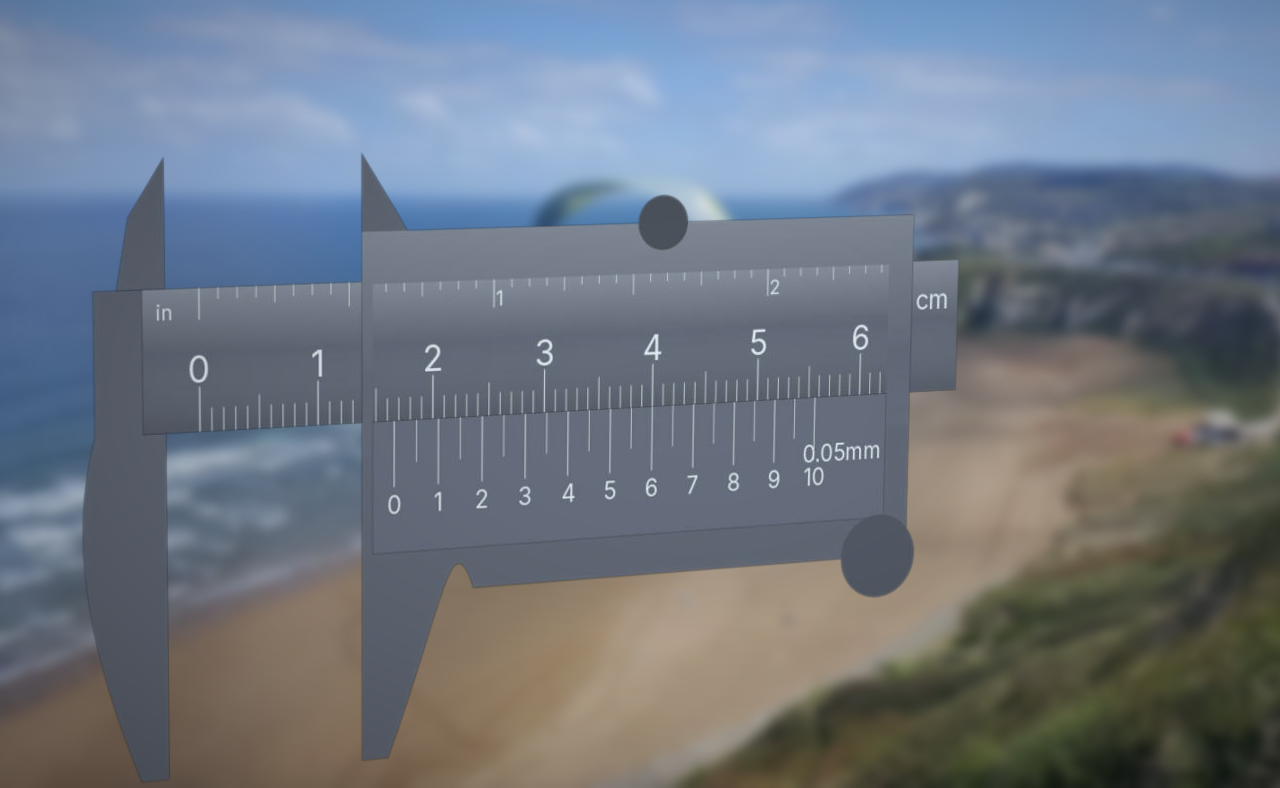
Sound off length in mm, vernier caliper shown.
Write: 16.6 mm
